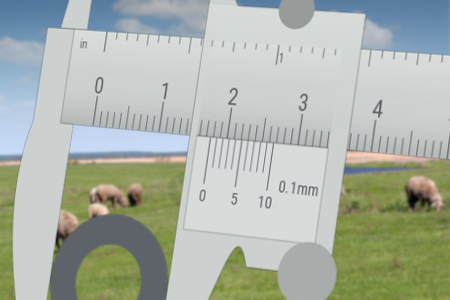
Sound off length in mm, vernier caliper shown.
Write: 17.6 mm
